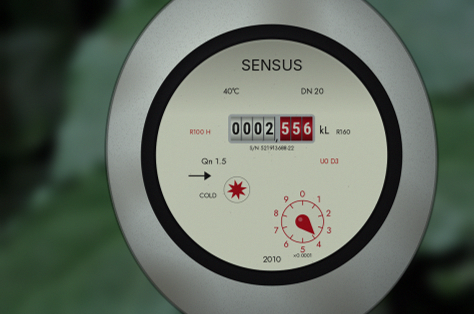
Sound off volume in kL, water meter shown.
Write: 2.5563 kL
